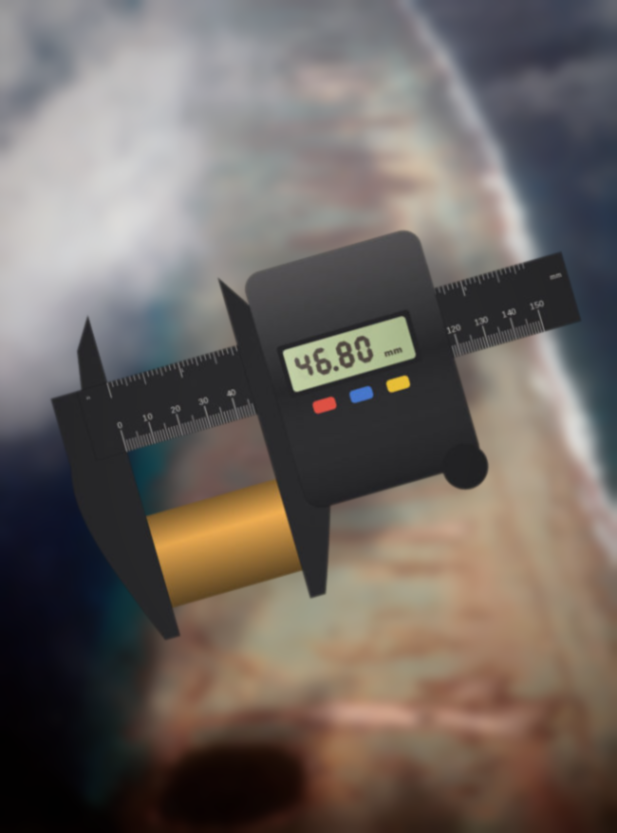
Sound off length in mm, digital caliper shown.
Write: 46.80 mm
